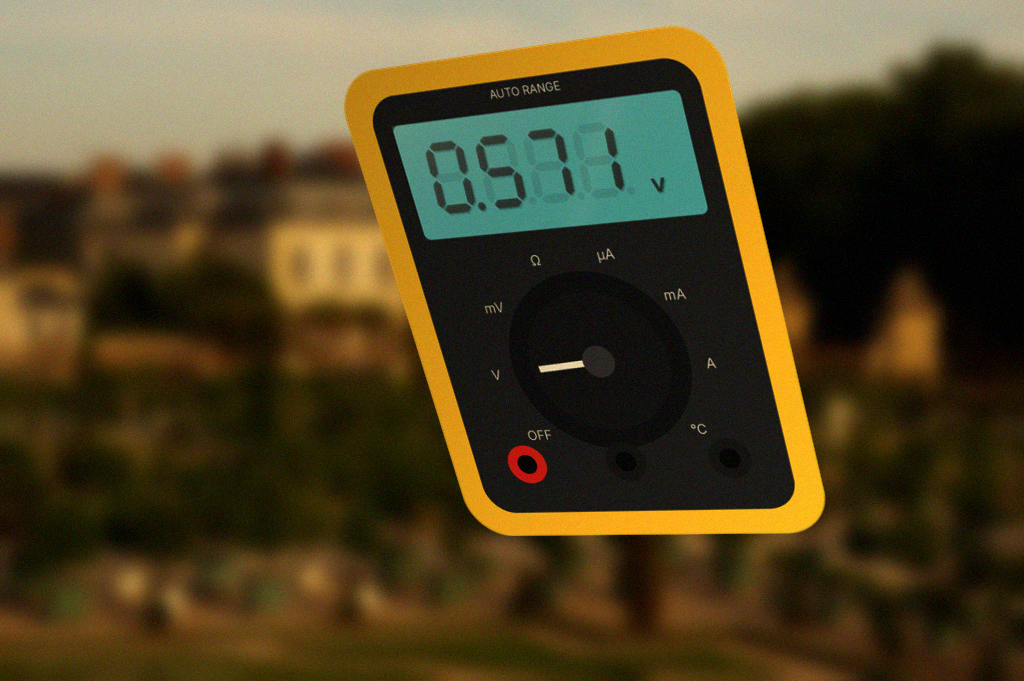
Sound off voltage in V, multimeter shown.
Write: 0.571 V
